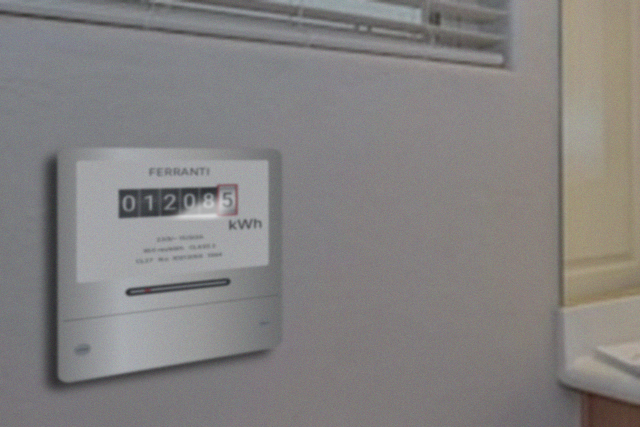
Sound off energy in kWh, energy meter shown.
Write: 1208.5 kWh
